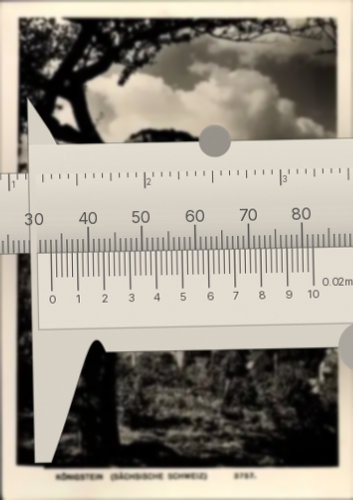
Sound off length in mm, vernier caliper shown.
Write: 33.0 mm
